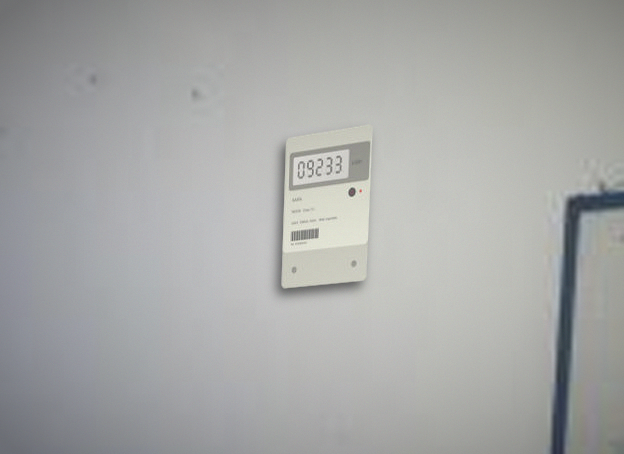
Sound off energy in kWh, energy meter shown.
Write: 9233 kWh
